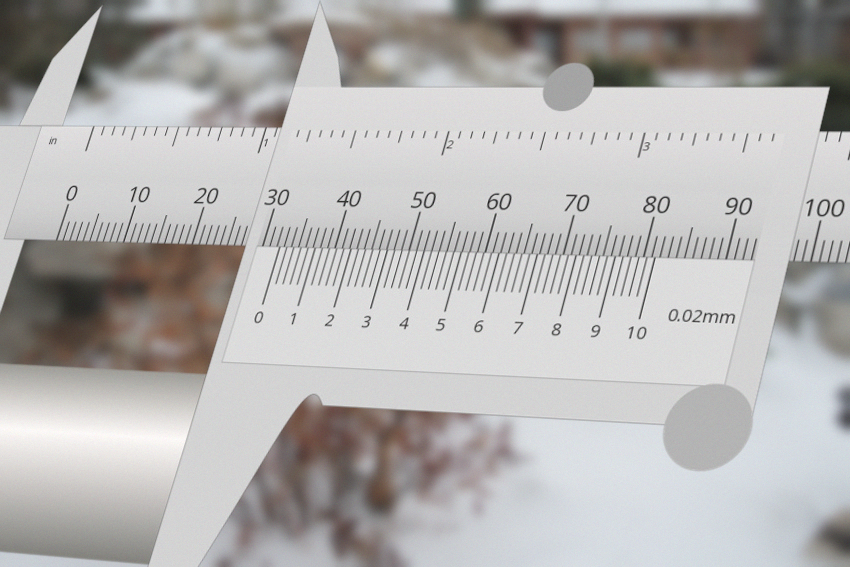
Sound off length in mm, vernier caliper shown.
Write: 32.4 mm
